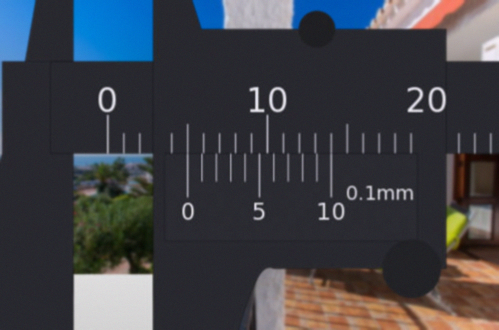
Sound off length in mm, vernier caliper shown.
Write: 5.0 mm
